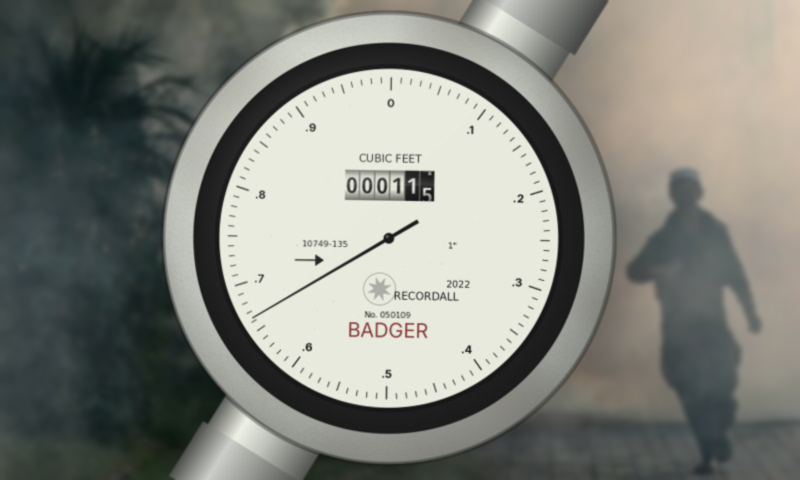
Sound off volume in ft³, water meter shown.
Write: 114.66 ft³
